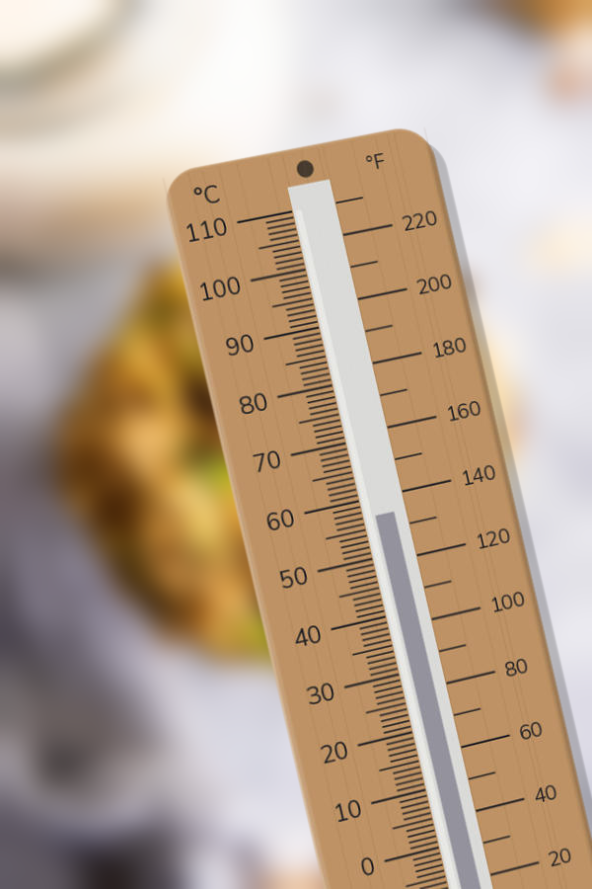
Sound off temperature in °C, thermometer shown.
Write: 57 °C
